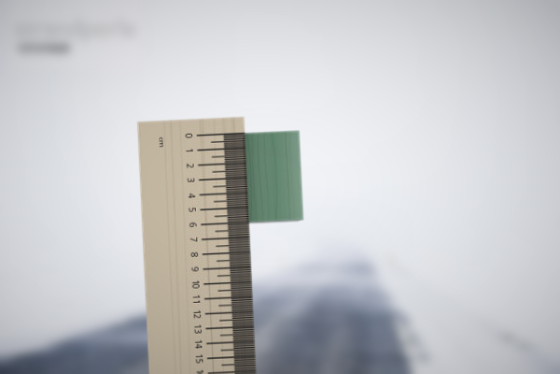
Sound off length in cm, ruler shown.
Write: 6 cm
